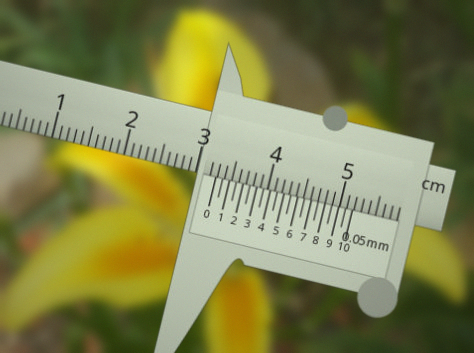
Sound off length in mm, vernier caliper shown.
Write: 32.8 mm
